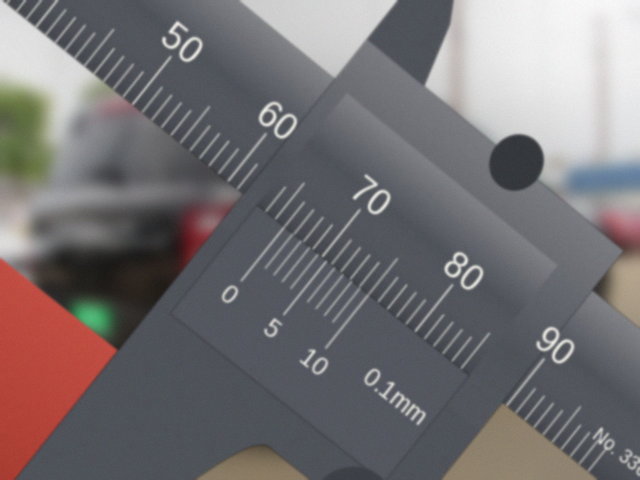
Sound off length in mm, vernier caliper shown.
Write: 66.0 mm
